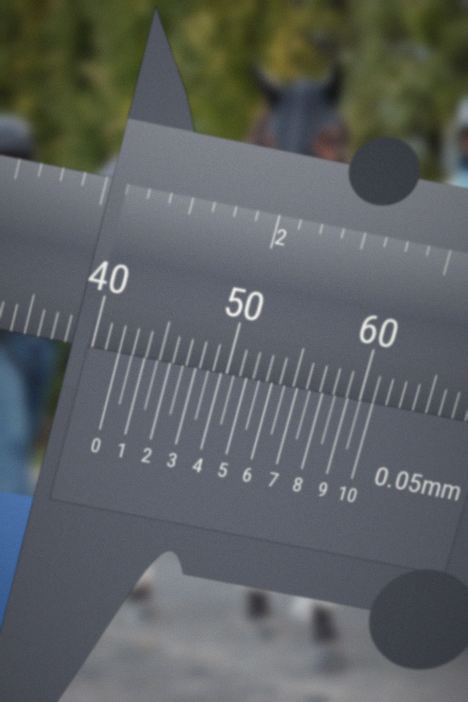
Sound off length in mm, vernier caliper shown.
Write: 42.0 mm
